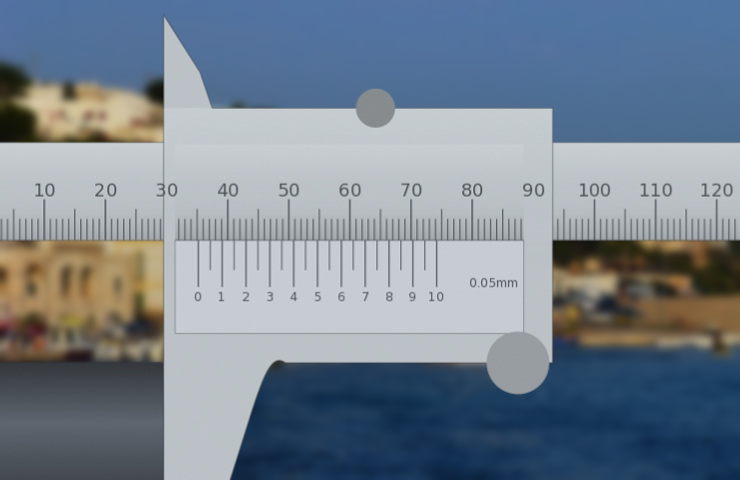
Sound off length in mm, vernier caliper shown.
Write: 35.2 mm
